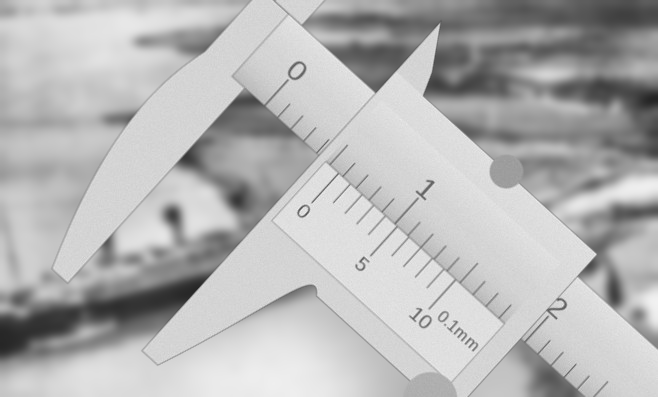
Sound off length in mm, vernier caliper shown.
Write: 5.7 mm
